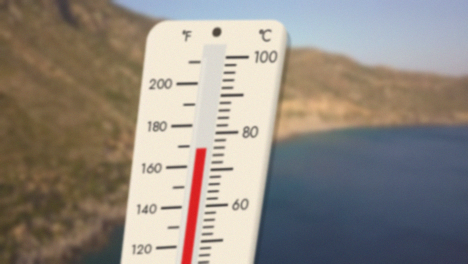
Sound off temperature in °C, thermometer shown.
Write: 76 °C
